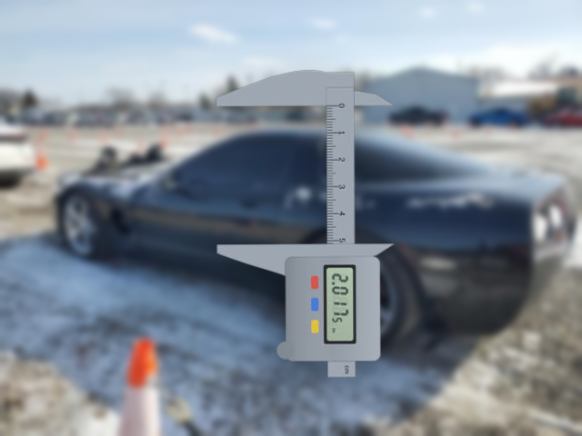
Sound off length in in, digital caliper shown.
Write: 2.0175 in
